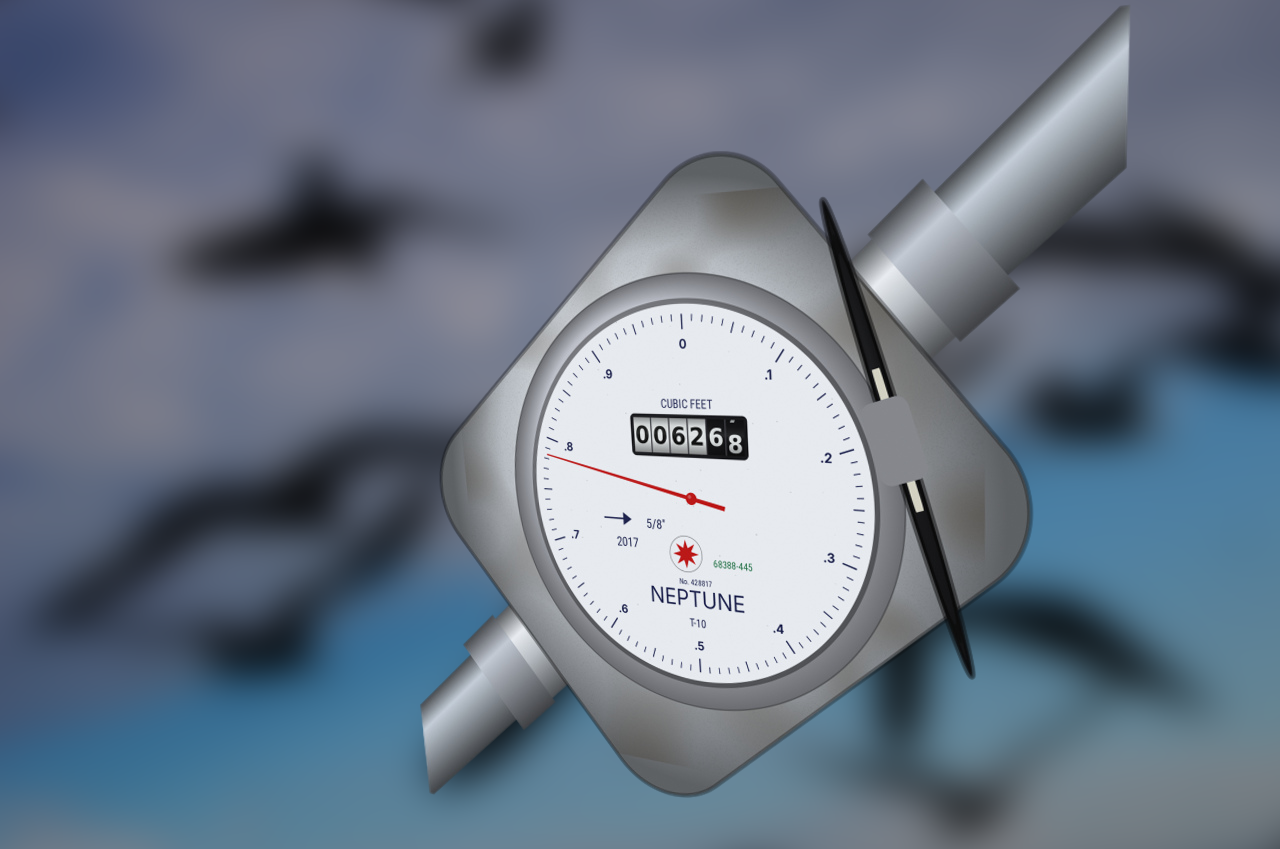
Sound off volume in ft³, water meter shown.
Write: 6267.78 ft³
